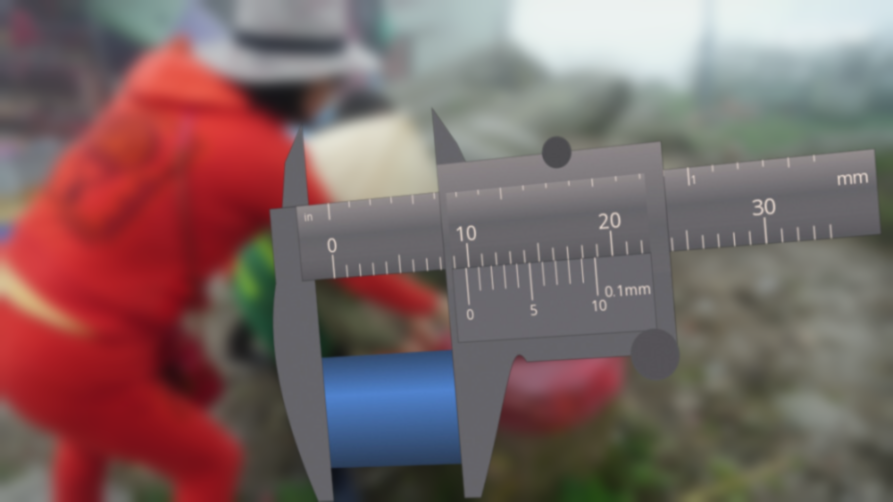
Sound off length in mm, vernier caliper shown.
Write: 9.8 mm
